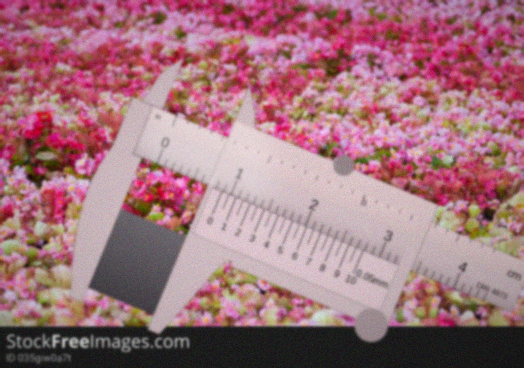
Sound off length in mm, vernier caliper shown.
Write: 8.8 mm
